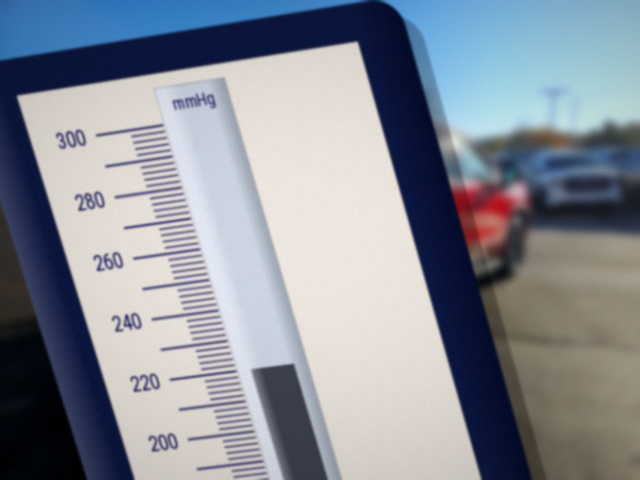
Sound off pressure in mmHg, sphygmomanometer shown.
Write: 220 mmHg
